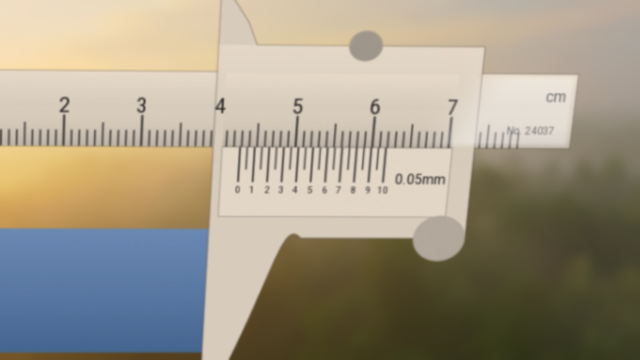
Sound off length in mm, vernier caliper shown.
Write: 42.8 mm
